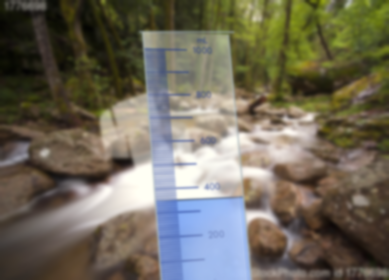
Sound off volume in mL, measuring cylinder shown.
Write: 350 mL
